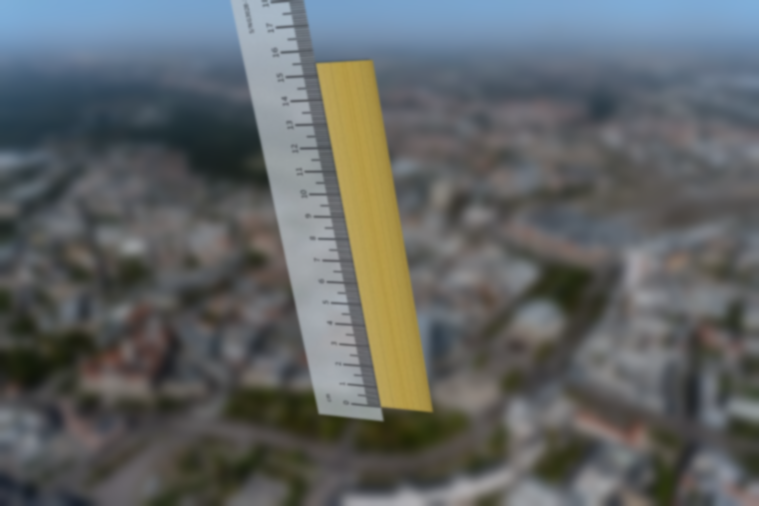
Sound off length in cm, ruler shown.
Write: 15.5 cm
